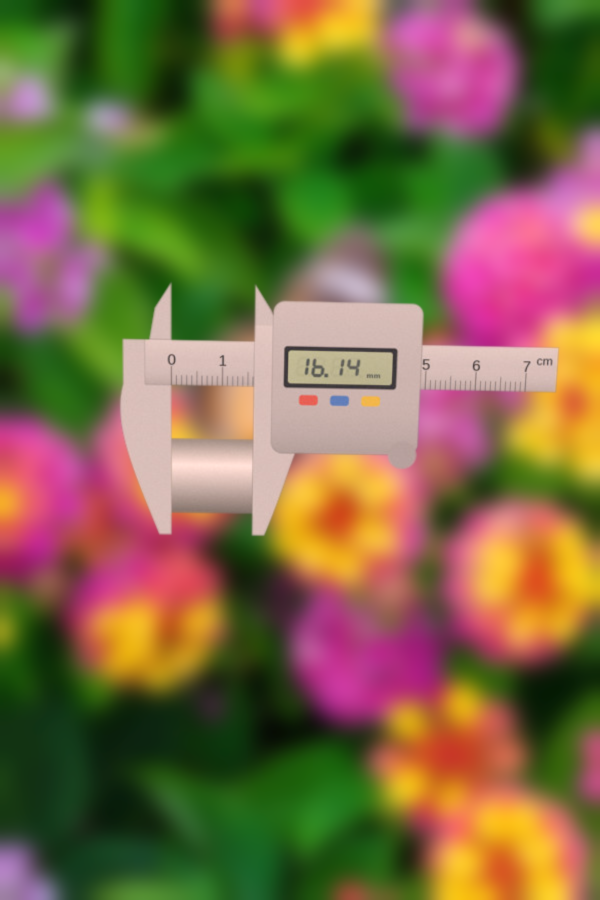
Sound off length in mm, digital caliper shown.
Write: 16.14 mm
